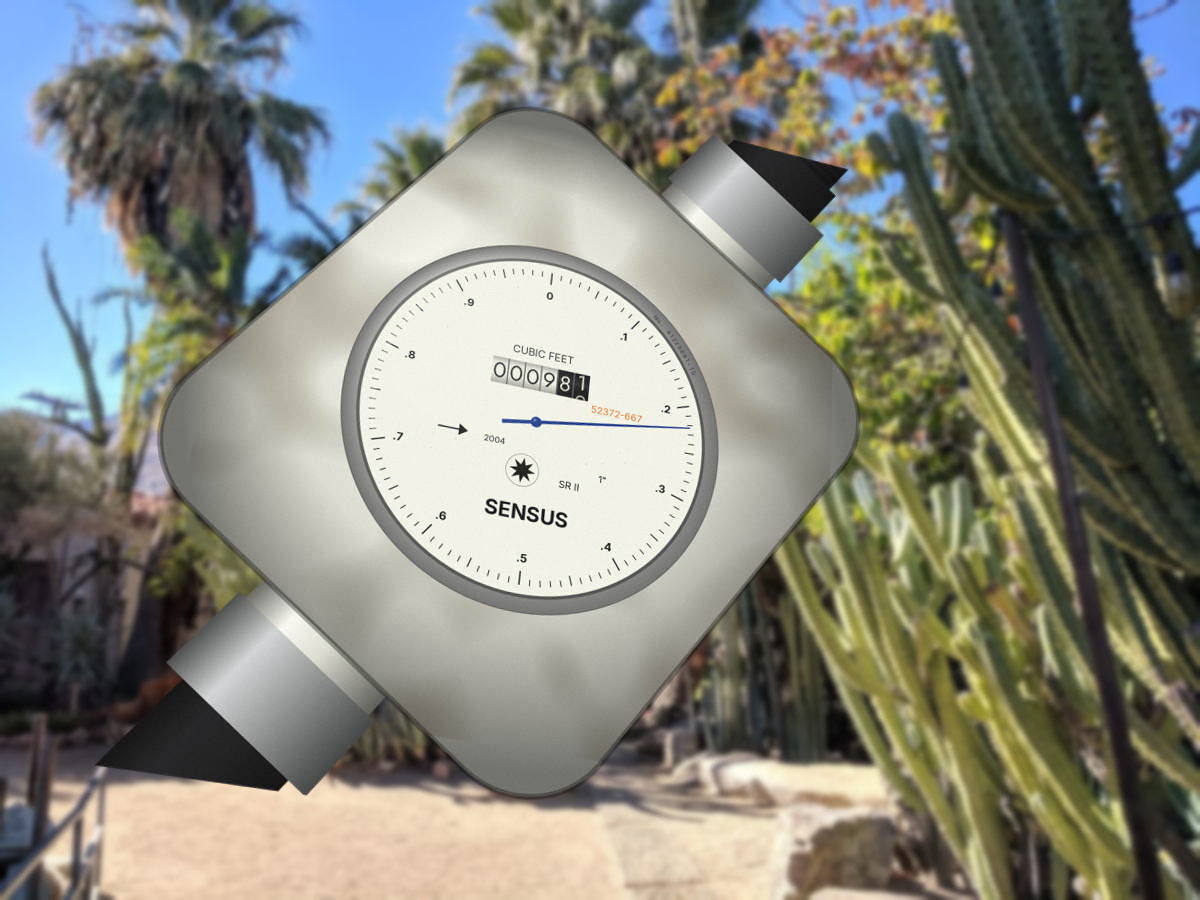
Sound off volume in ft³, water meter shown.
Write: 981.22 ft³
